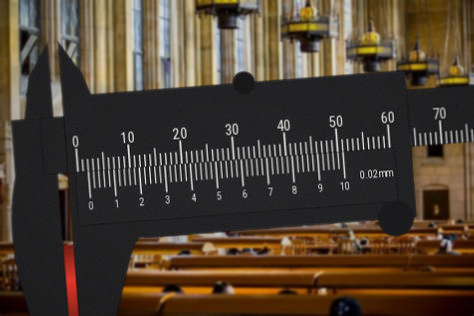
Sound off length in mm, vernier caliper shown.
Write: 2.0 mm
